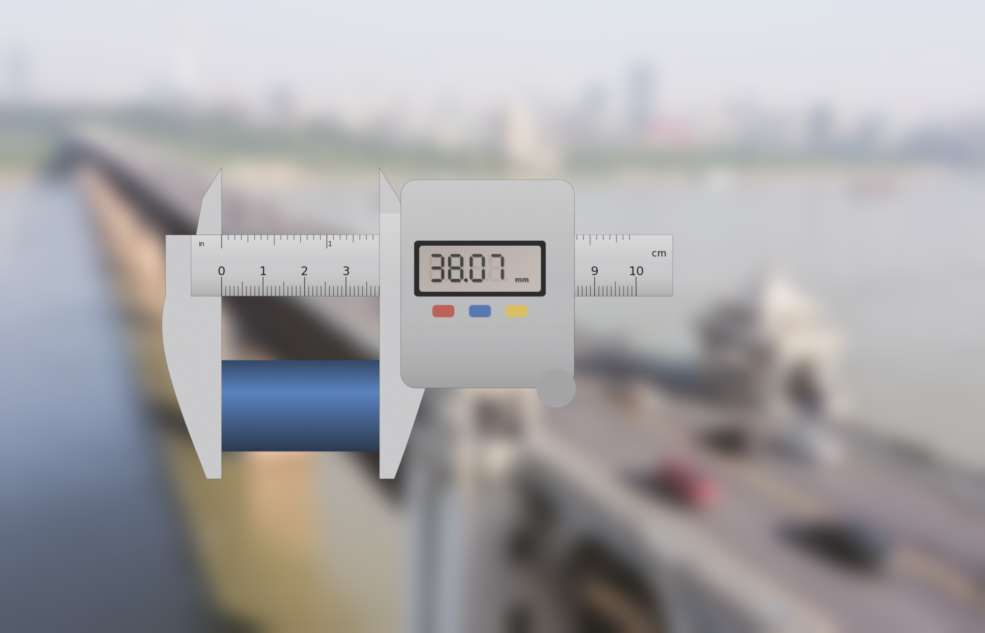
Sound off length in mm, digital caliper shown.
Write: 38.07 mm
